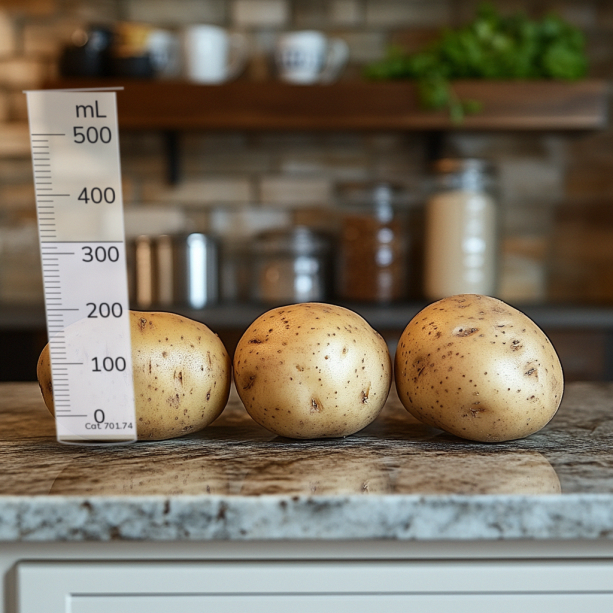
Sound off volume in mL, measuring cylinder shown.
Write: 320 mL
